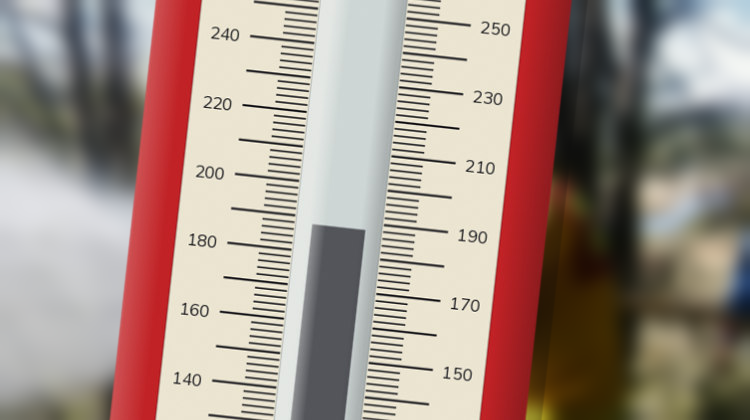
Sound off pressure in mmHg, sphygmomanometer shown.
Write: 188 mmHg
